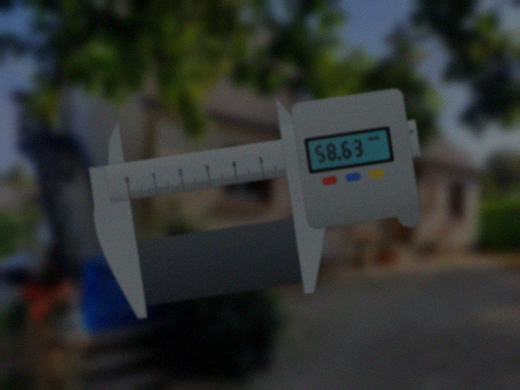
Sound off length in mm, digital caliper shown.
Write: 58.63 mm
